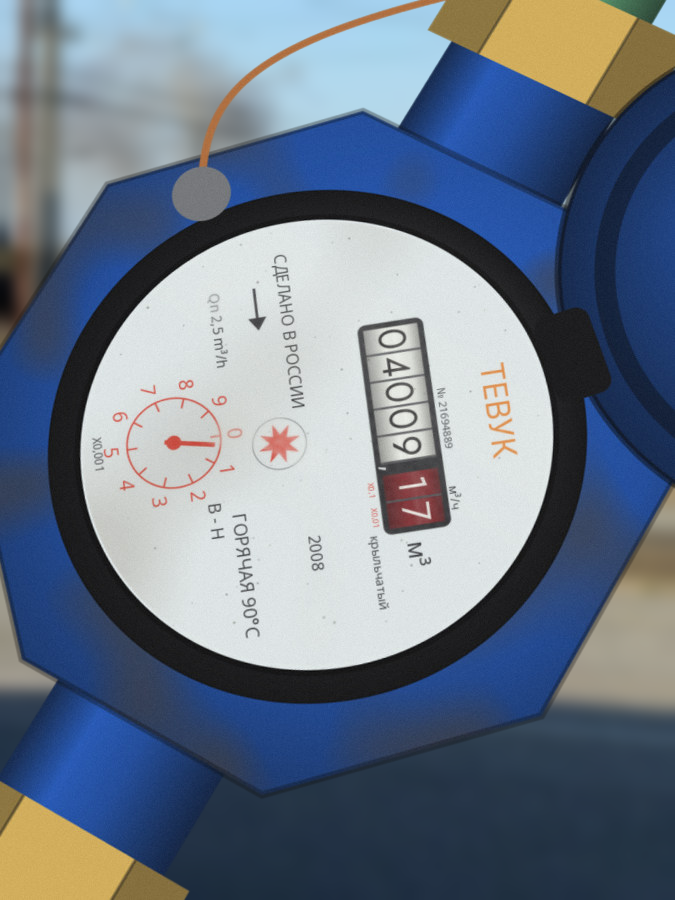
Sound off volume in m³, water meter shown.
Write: 4009.170 m³
